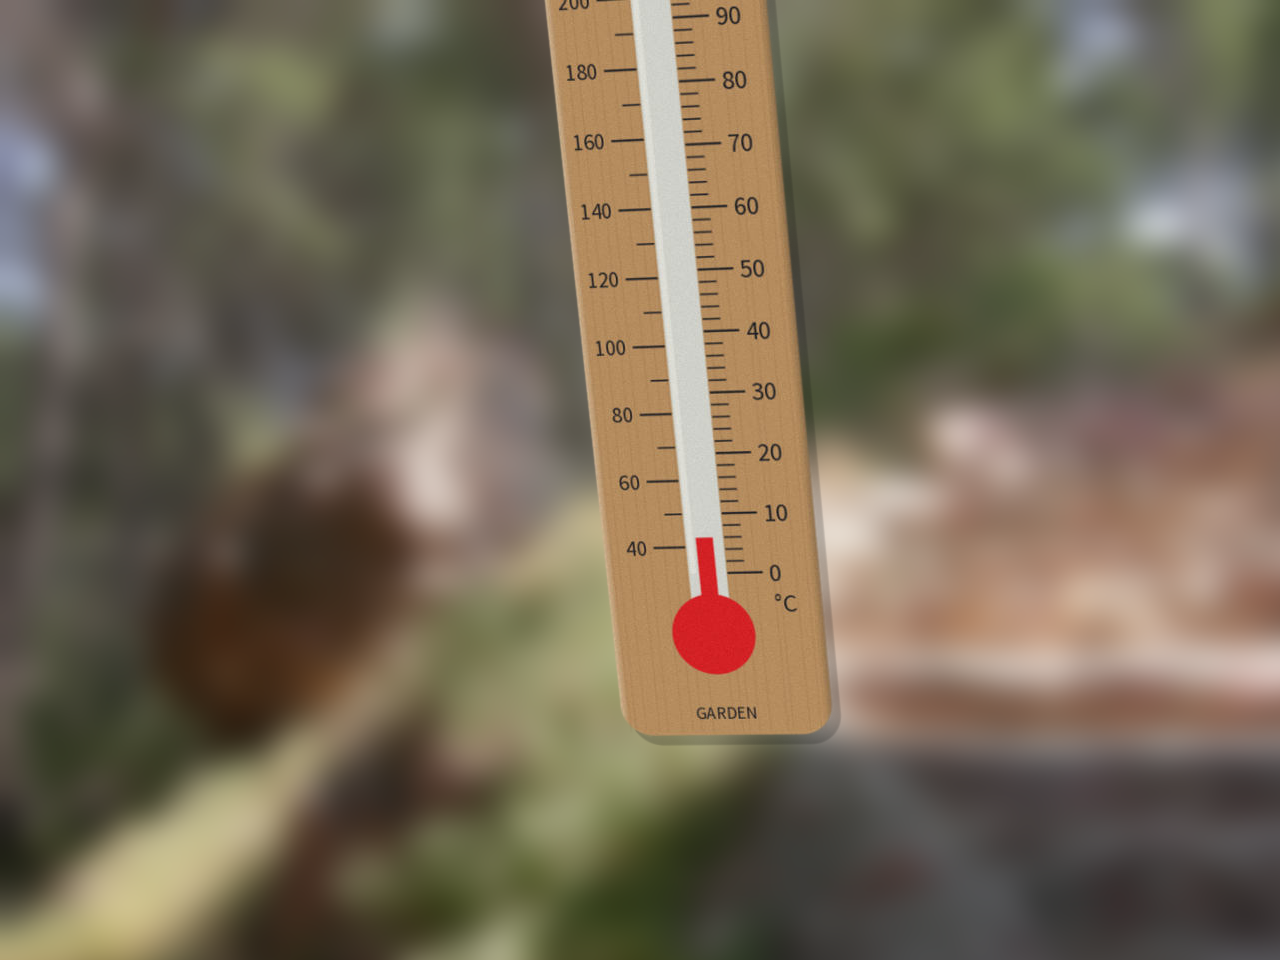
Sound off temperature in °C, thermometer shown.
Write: 6 °C
